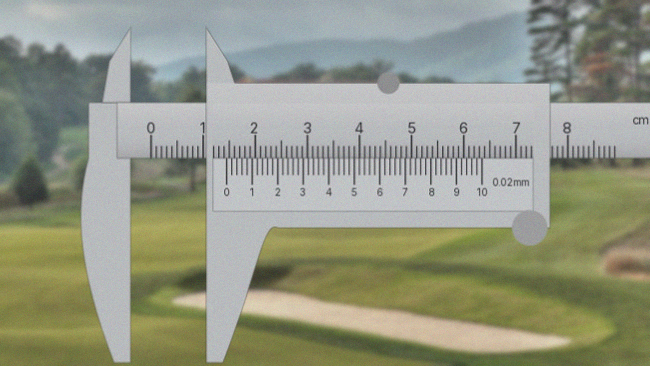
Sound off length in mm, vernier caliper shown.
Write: 14.5 mm
